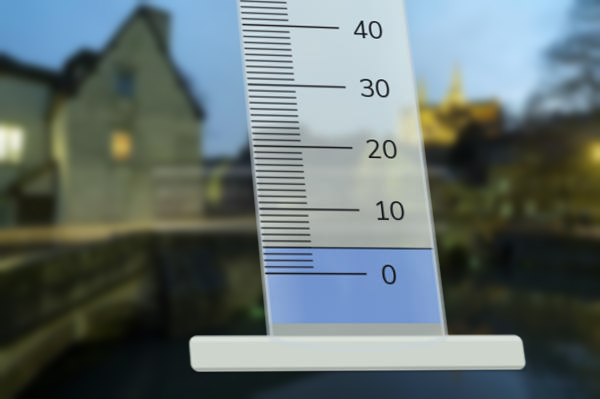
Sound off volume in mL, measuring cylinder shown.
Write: 4 mL
